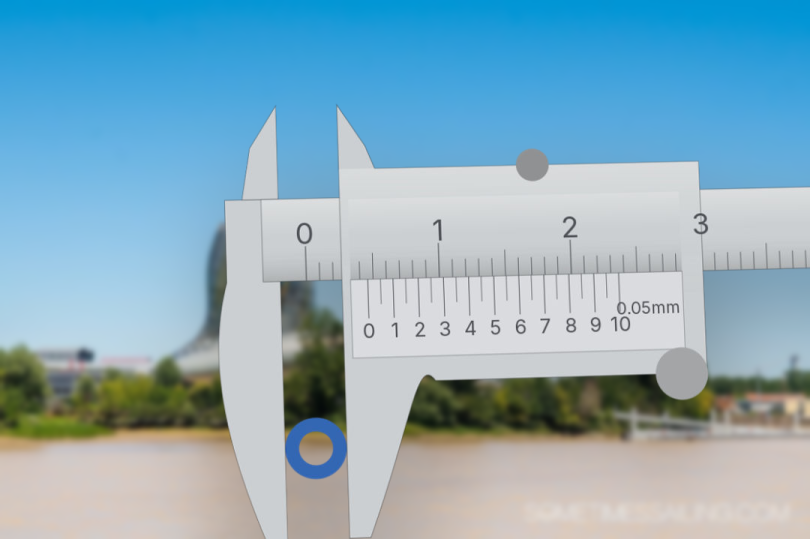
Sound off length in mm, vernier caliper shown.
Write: 4.6 mm
